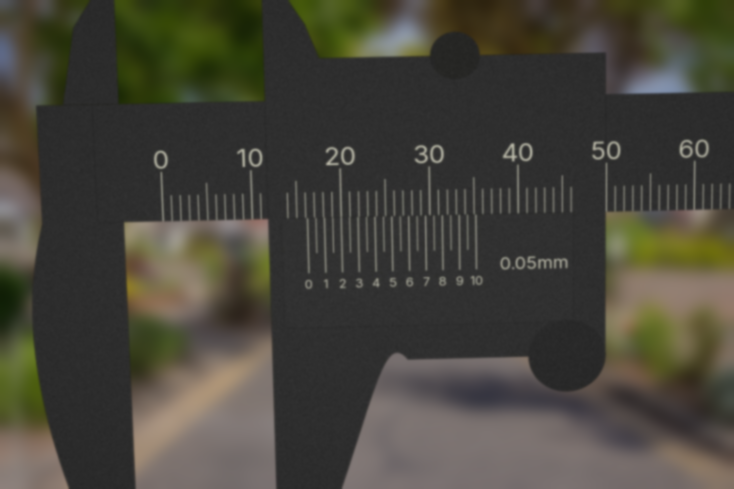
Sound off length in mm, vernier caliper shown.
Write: 16.2 mm
